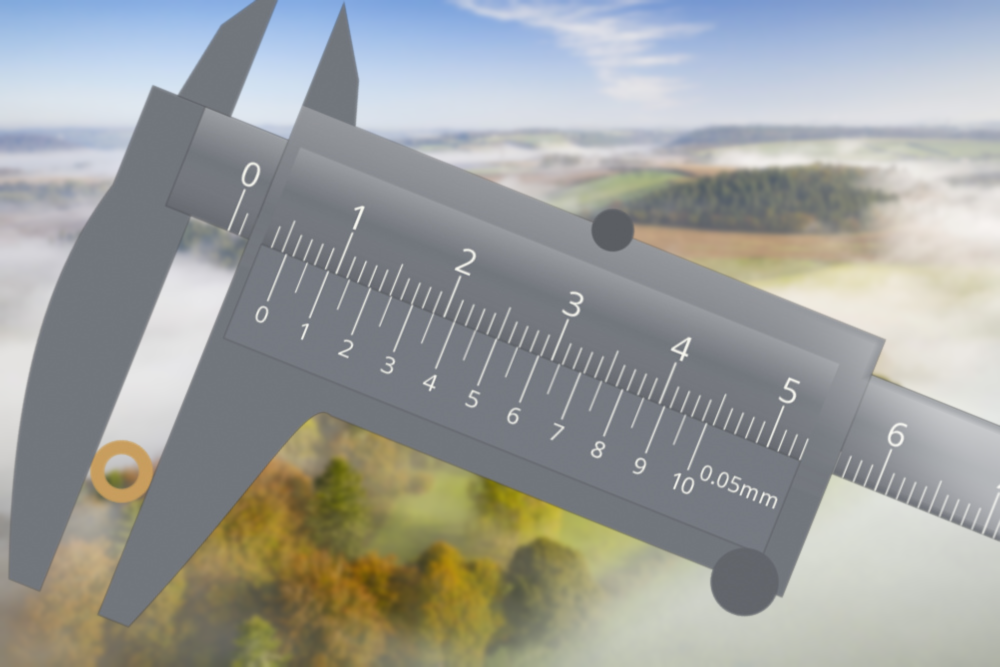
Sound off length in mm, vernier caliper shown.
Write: 5.4 mm
